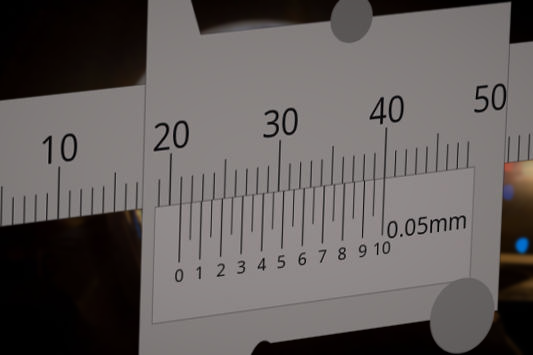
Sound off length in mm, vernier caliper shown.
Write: 21.0 mm
